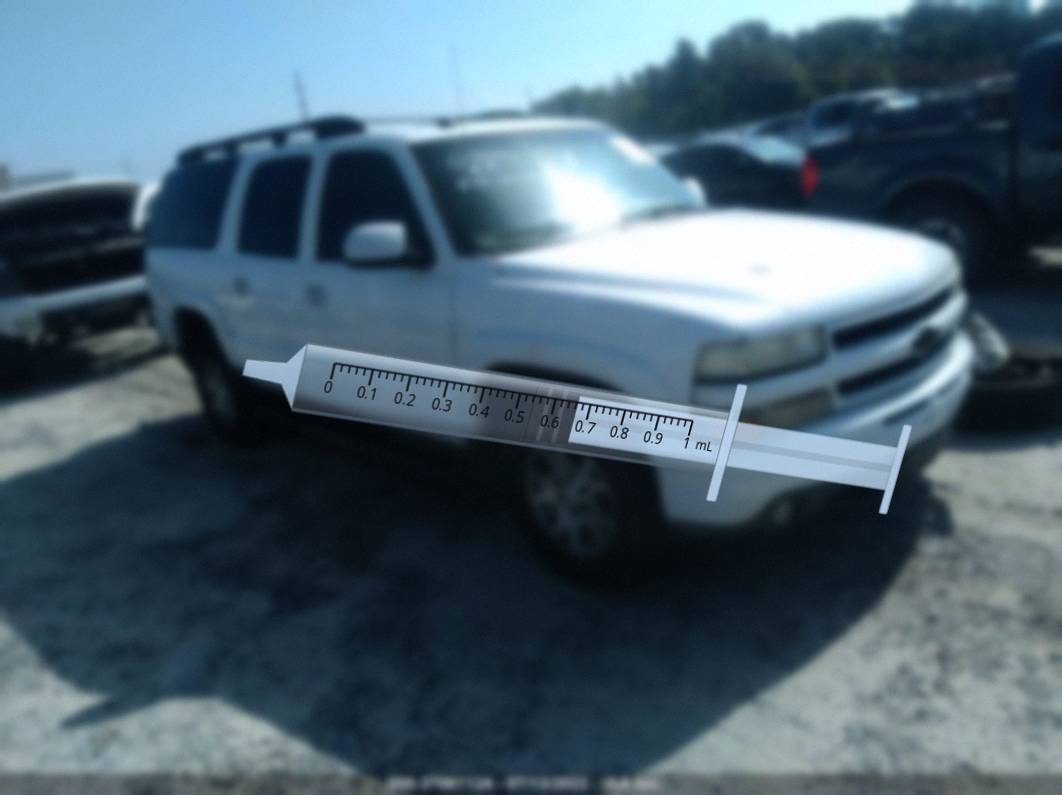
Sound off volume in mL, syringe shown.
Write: 0.54 mL
